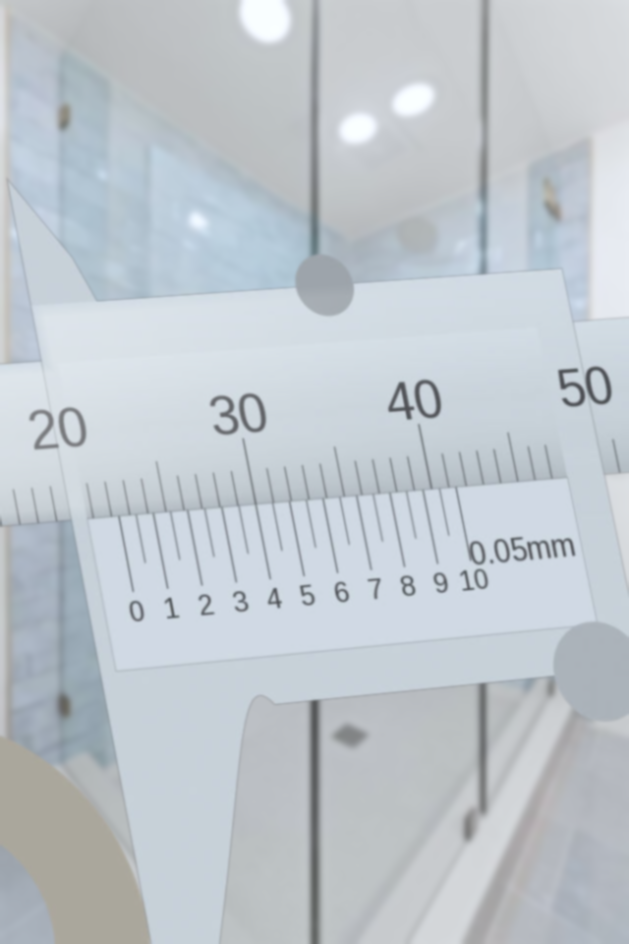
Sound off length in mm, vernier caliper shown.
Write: 22.4 mm
